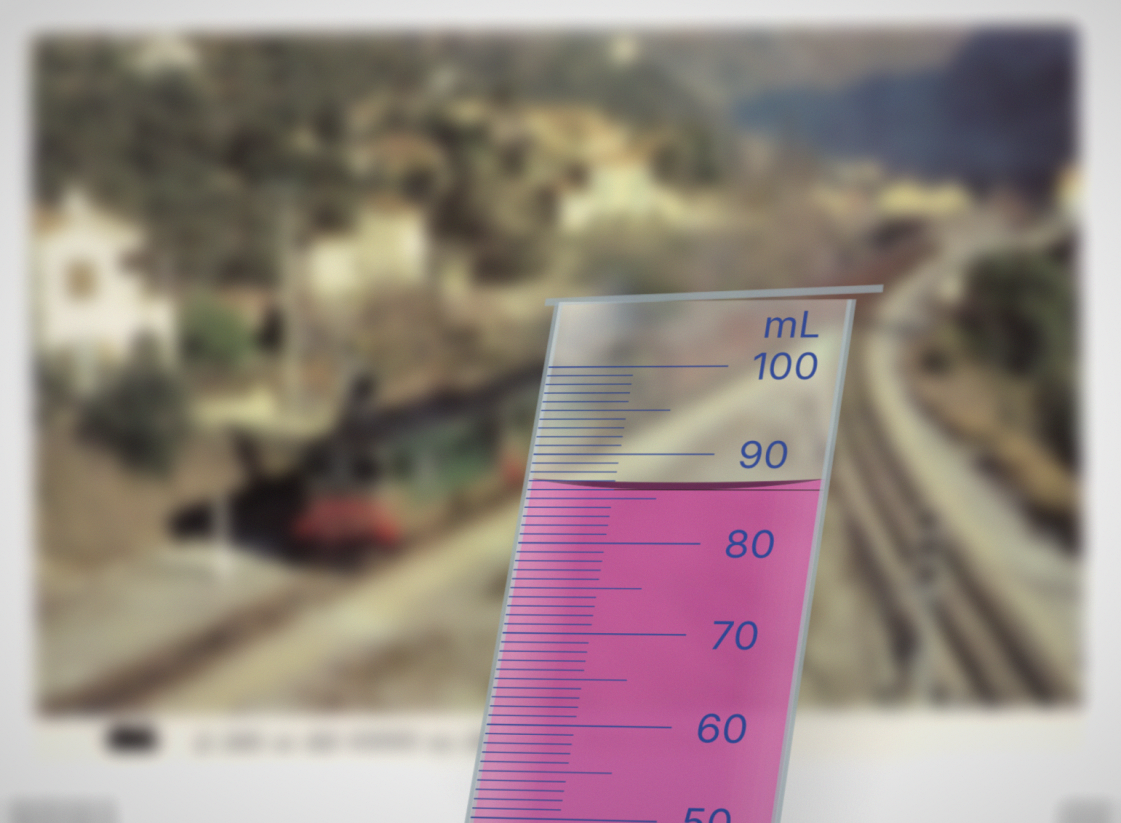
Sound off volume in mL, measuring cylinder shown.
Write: 86 mL
